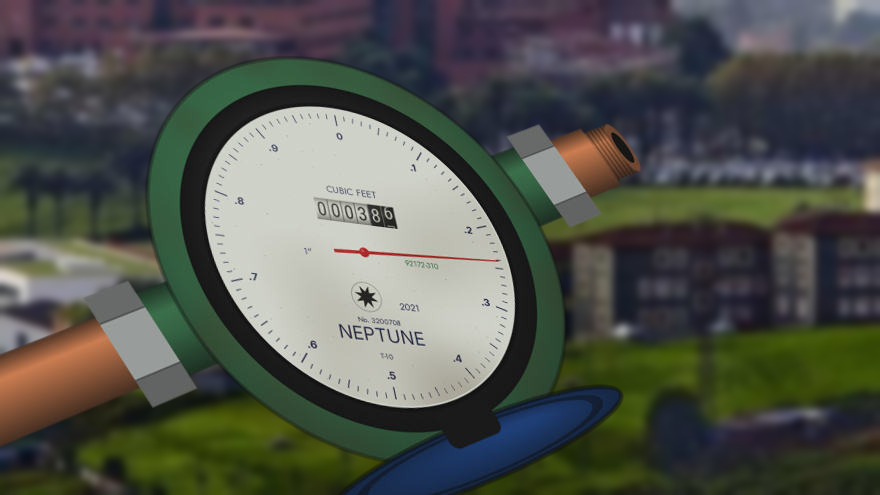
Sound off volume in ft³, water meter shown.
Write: 386.24 ft³
